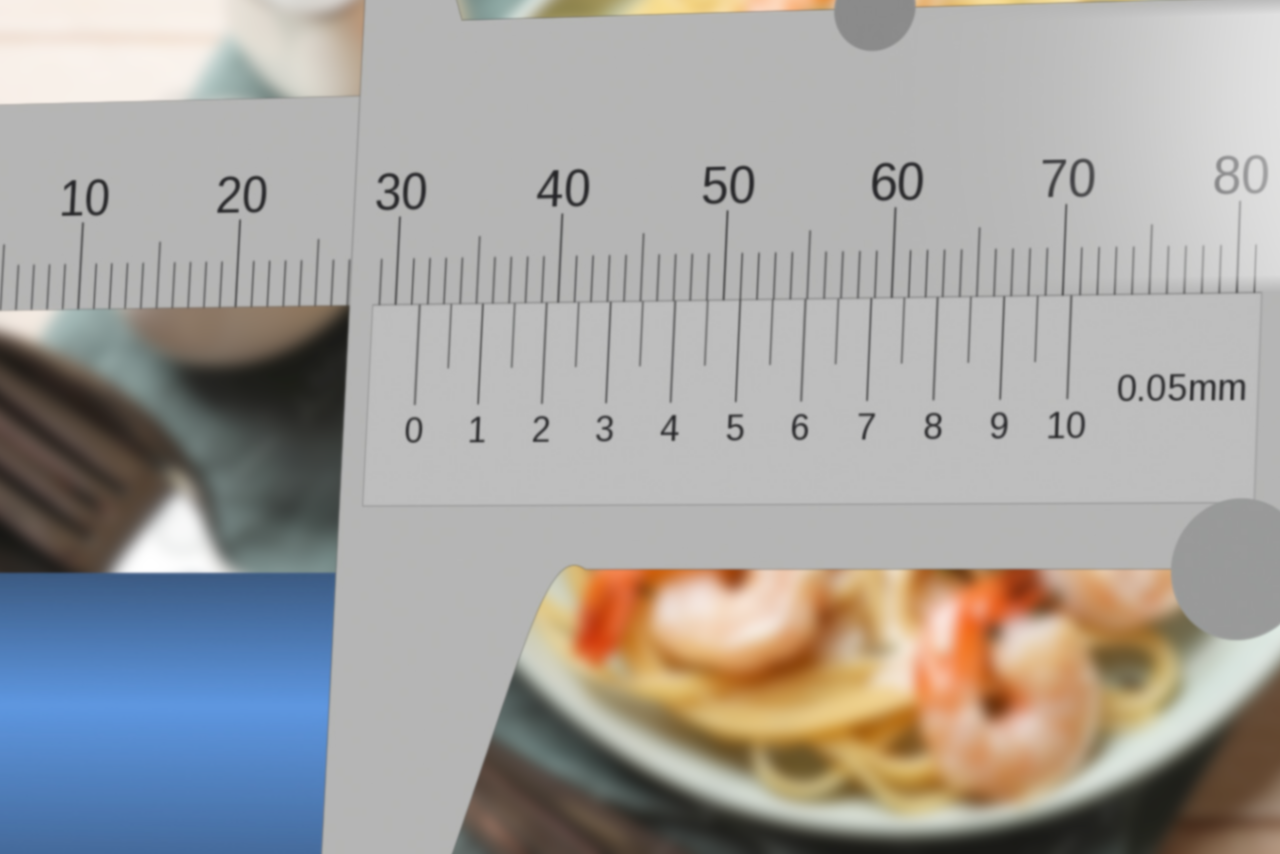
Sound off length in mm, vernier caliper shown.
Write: 31.5 mm
